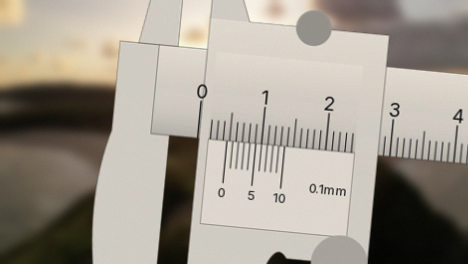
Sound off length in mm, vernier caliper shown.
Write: 4.6 mm
